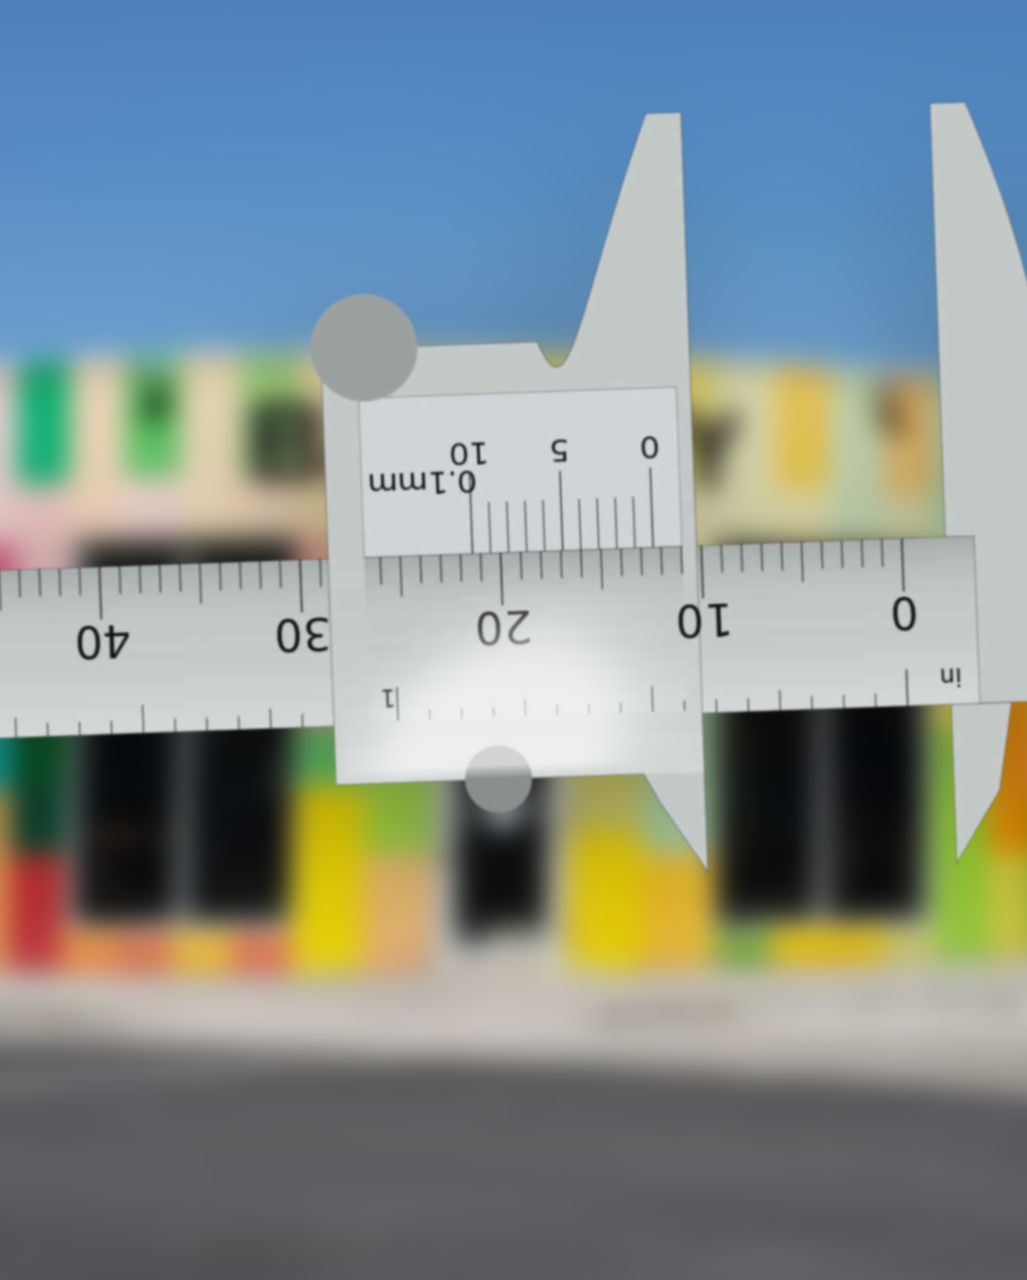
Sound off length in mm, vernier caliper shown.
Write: 12.4 mm
